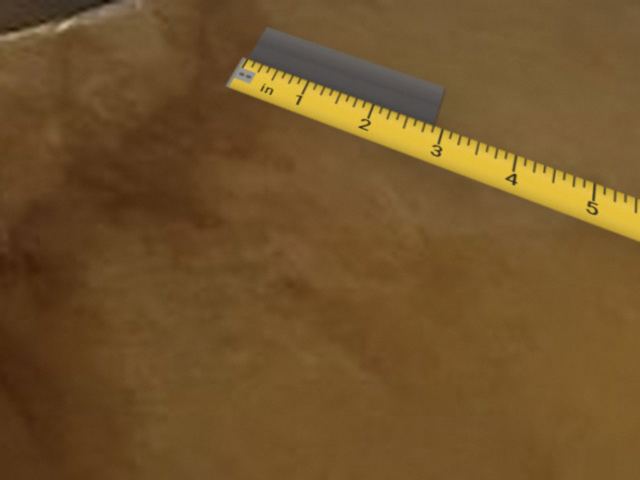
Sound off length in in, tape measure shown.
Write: 2.875 in
